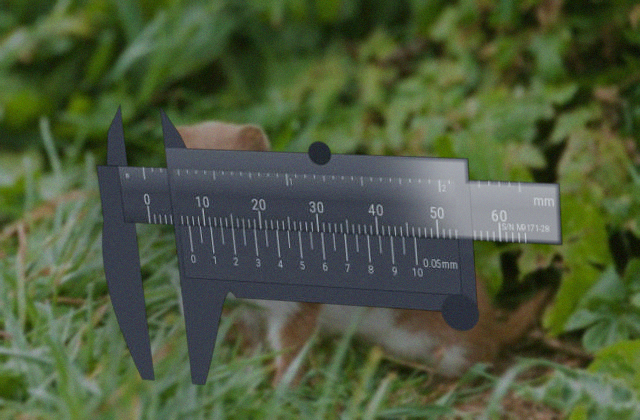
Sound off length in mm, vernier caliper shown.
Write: 7.2 mm
